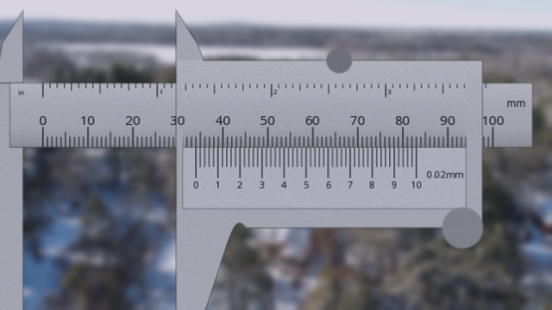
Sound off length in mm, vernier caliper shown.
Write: 34.0 mm
